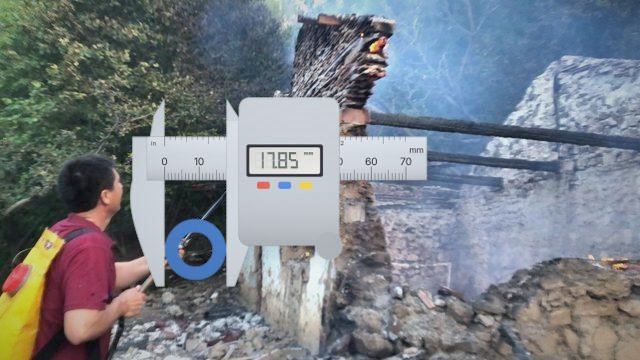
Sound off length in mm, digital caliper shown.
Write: 17.85 mm
